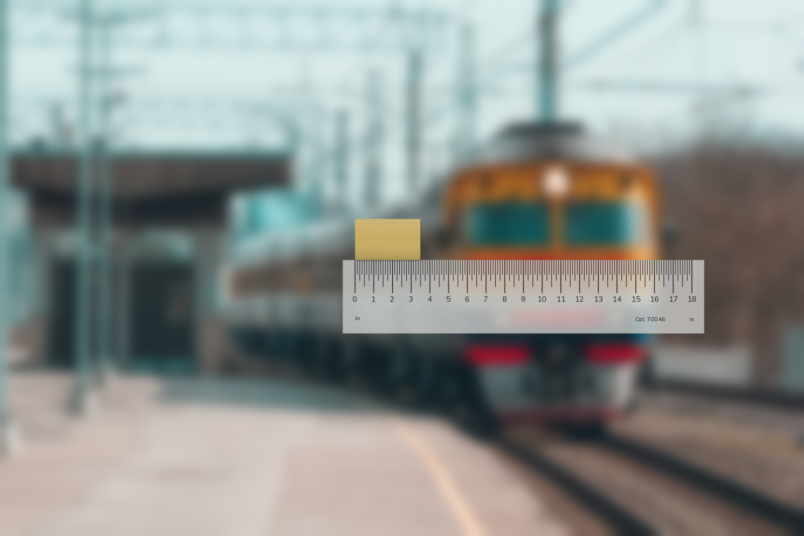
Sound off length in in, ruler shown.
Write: 3.5 in
